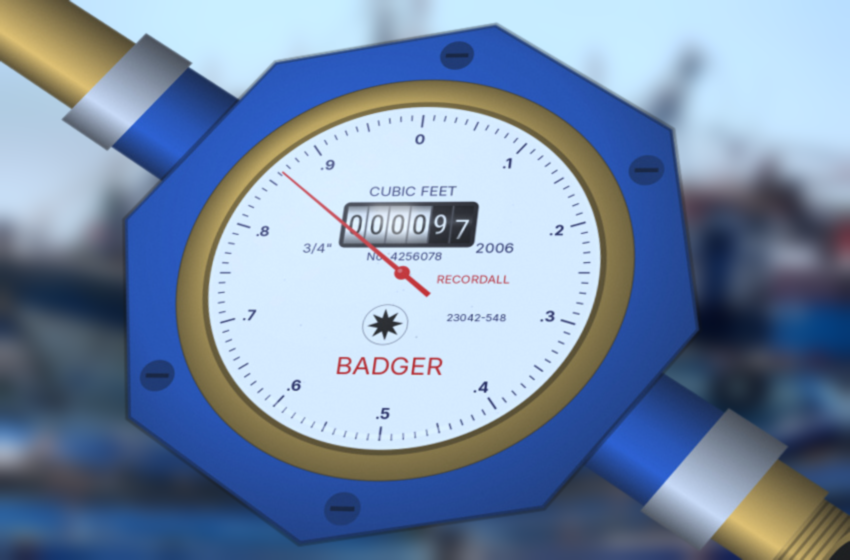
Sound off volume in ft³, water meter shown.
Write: 96.86 ft³
